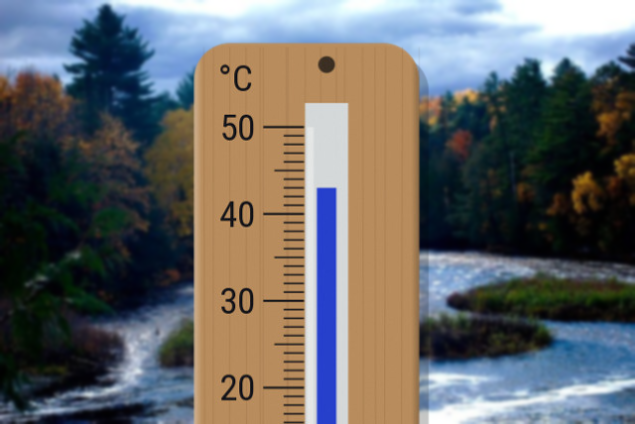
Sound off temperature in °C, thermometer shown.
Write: 43 °C
